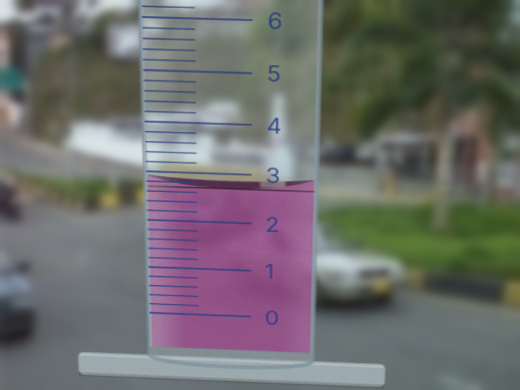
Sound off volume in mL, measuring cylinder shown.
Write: 2.7 mL
